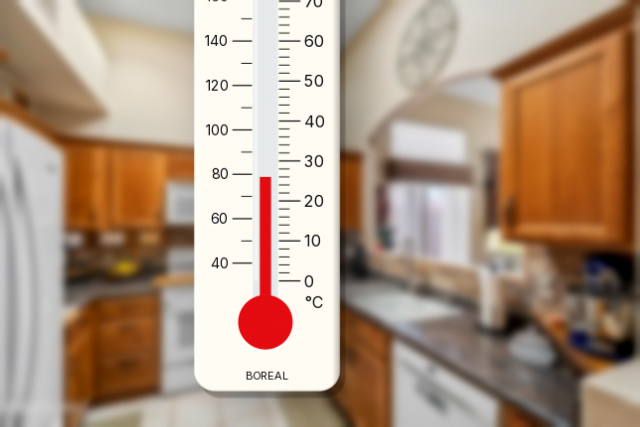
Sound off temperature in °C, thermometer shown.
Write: 26 °C
